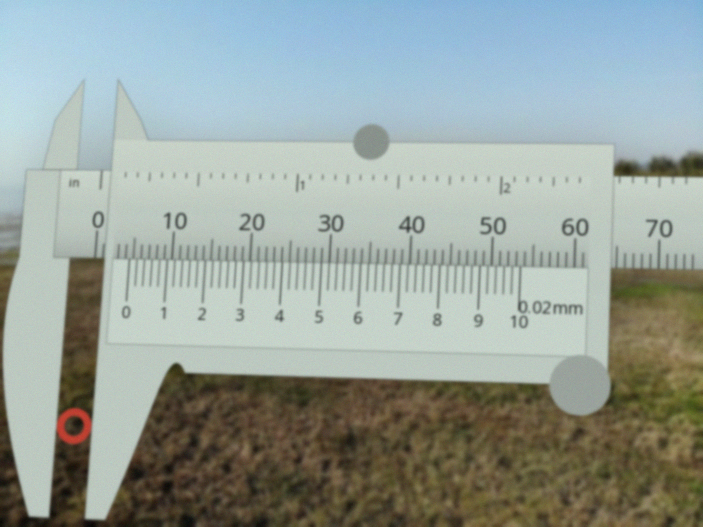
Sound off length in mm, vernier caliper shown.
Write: 4.5 mm
